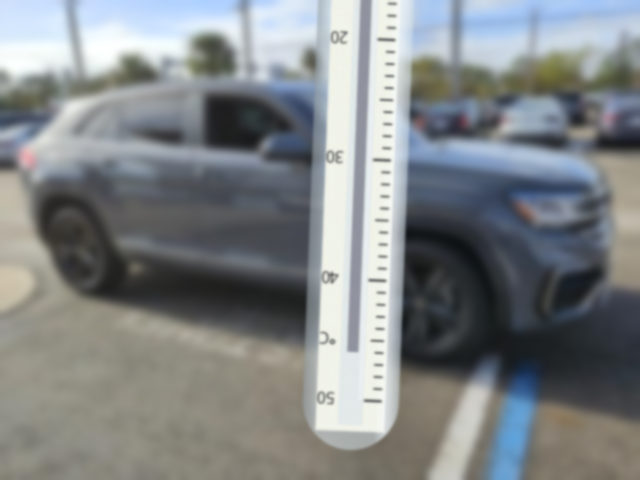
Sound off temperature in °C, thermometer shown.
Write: 46 °C
